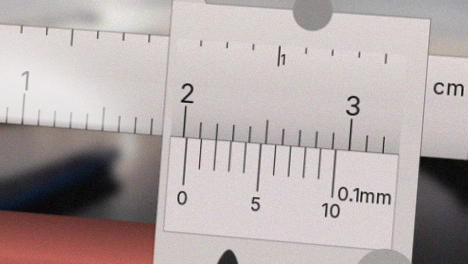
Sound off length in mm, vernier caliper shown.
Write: 20.2 mm
